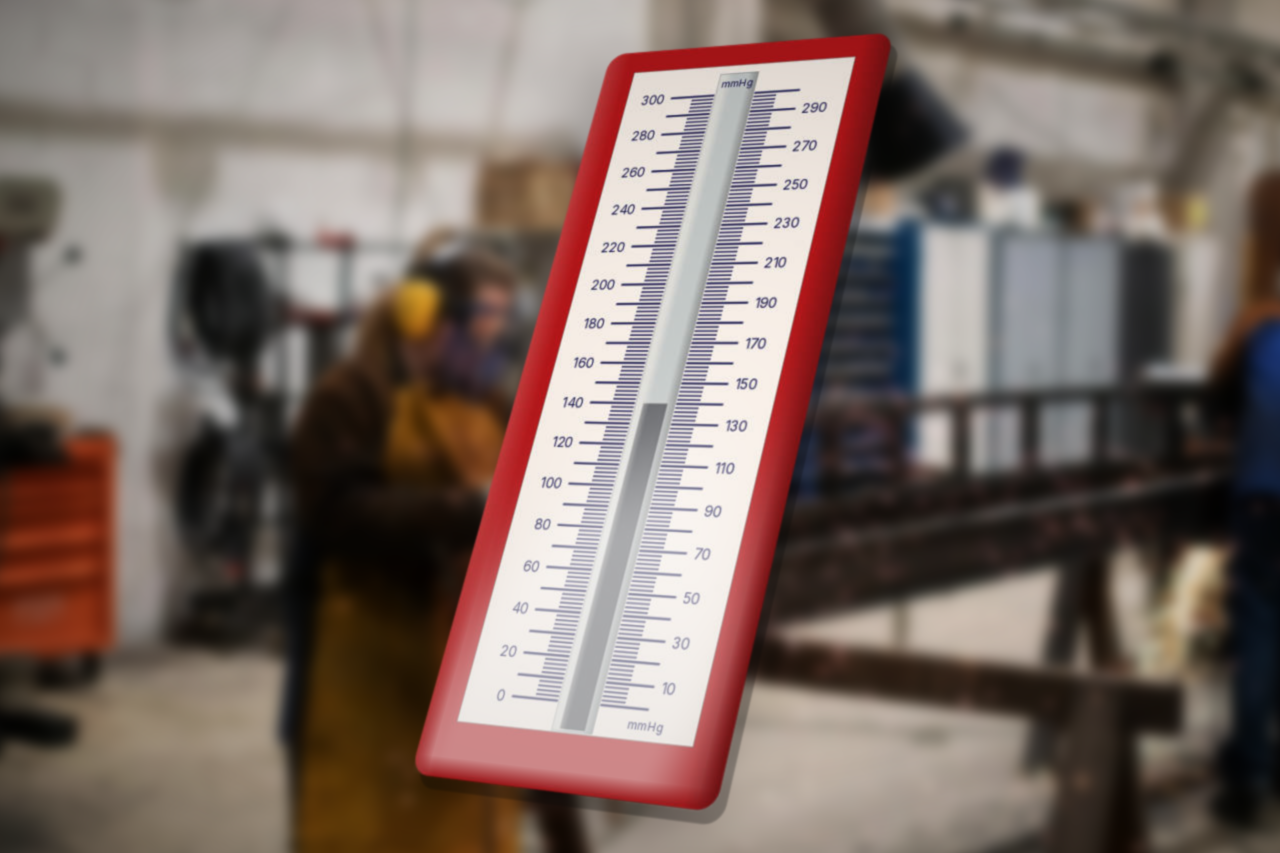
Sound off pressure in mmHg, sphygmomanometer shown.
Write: 140 mmHg
